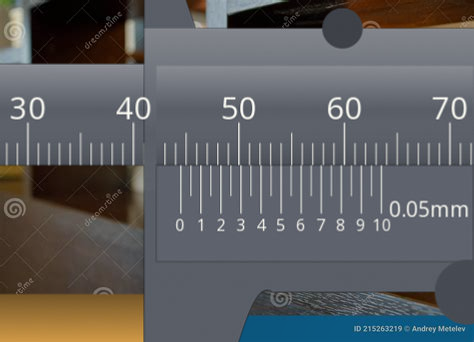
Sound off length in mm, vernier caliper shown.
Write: 44.5 mm
